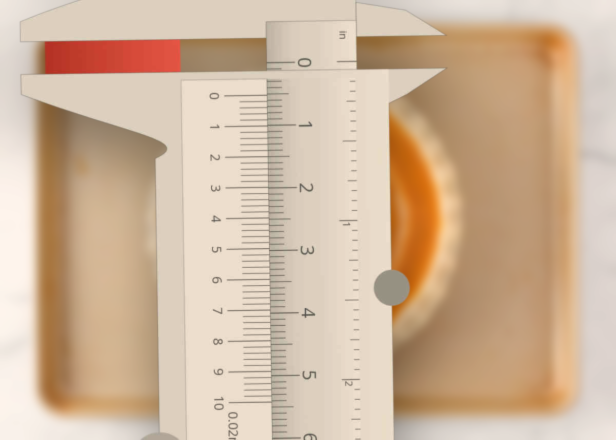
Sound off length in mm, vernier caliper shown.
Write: 5.2 mm
